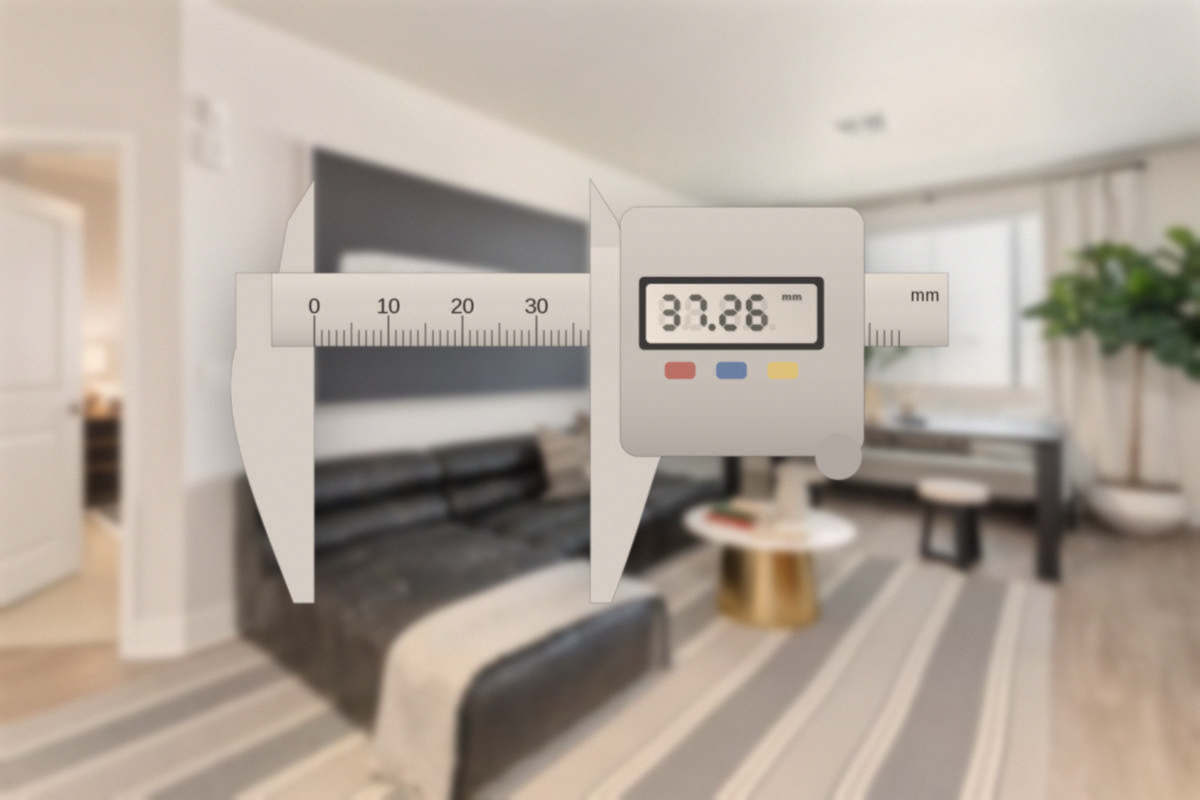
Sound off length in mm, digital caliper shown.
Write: 37.26 mm
